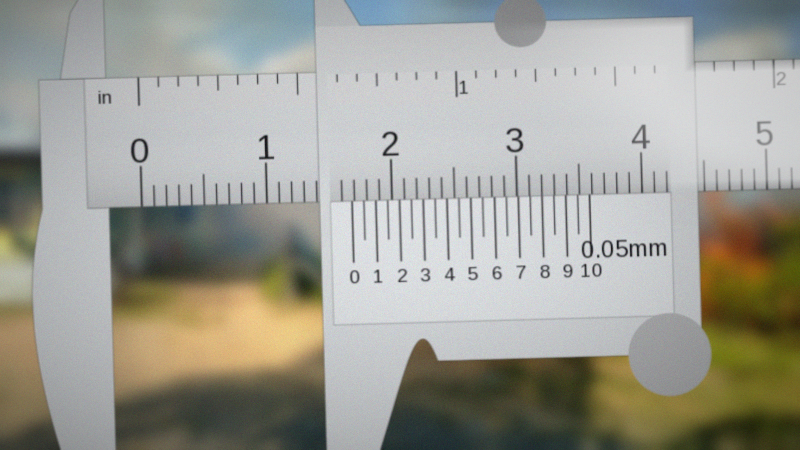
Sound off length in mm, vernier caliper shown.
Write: 16.8 mm
